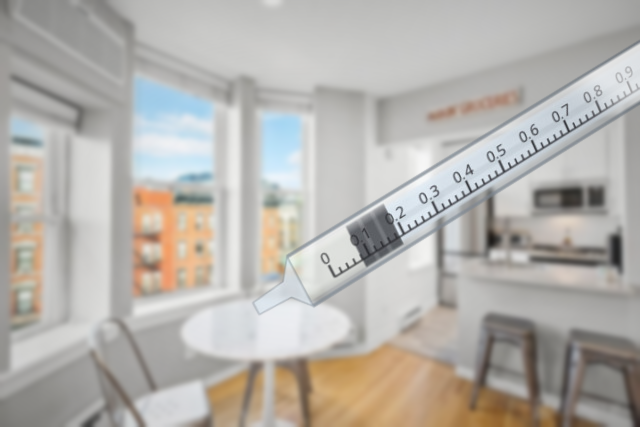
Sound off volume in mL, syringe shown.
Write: 0.08 mL
